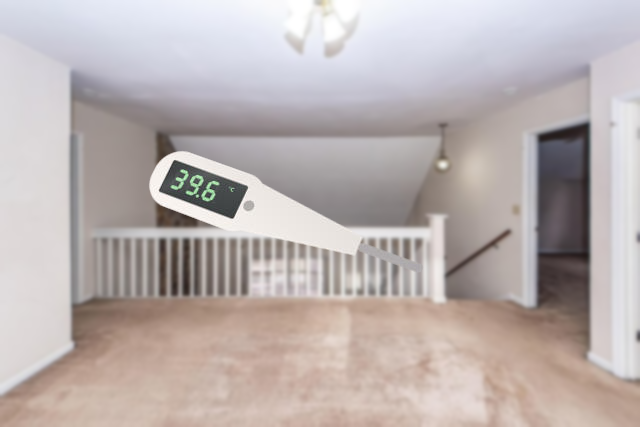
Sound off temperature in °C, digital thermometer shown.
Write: 39.6 °C
